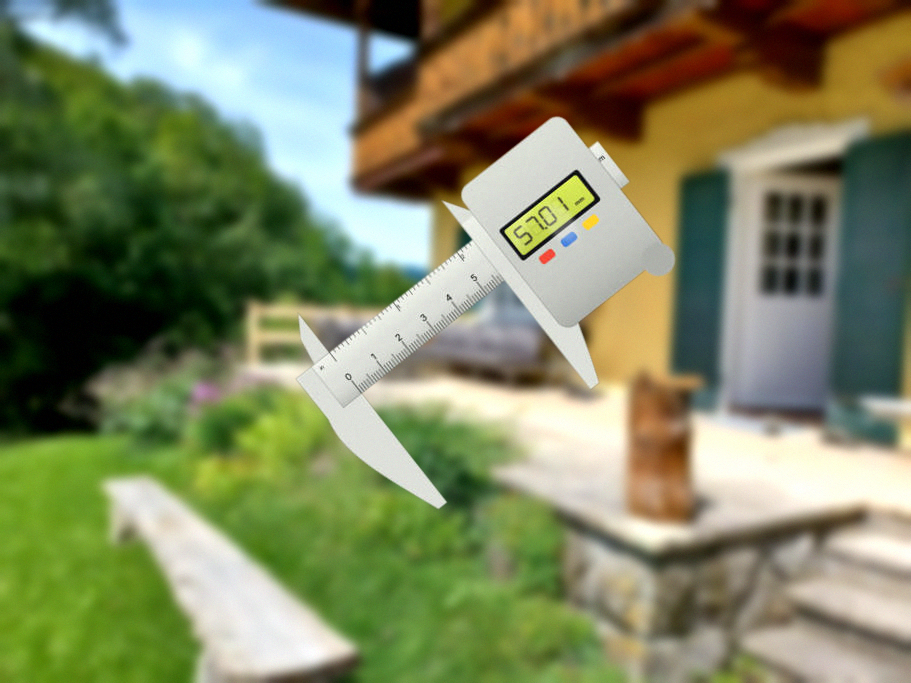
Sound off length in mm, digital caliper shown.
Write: 57.01 mm
